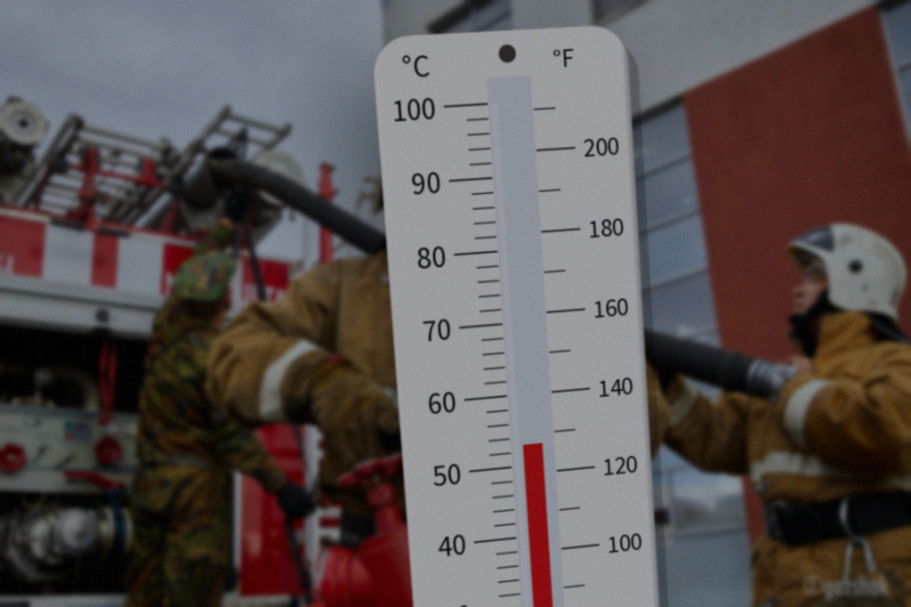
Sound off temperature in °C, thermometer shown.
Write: 53 °C
